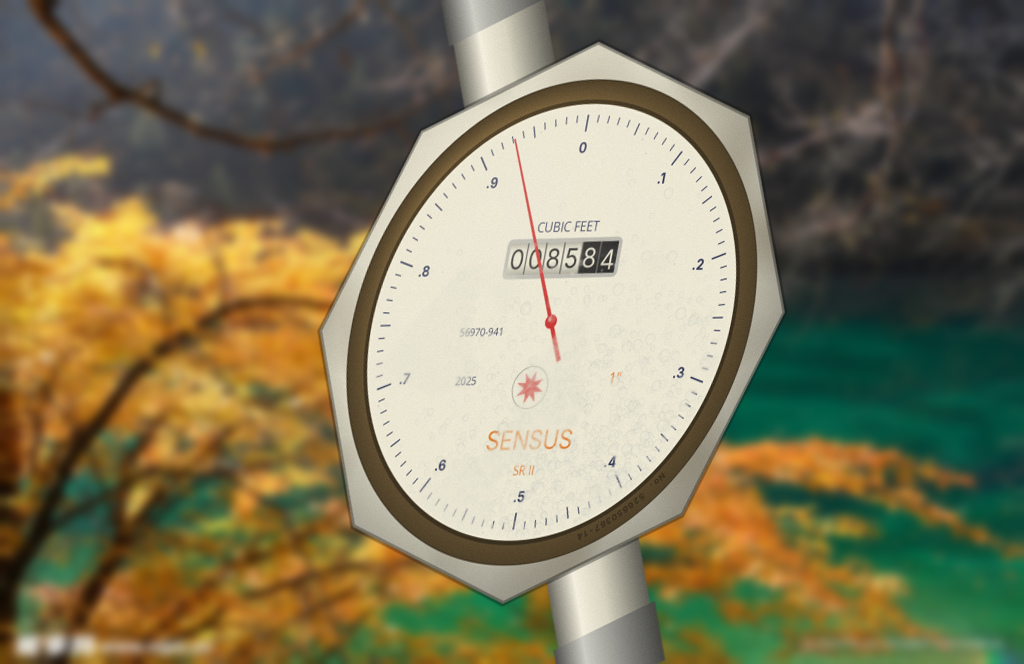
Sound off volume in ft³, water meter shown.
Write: 8583.93 ft³
